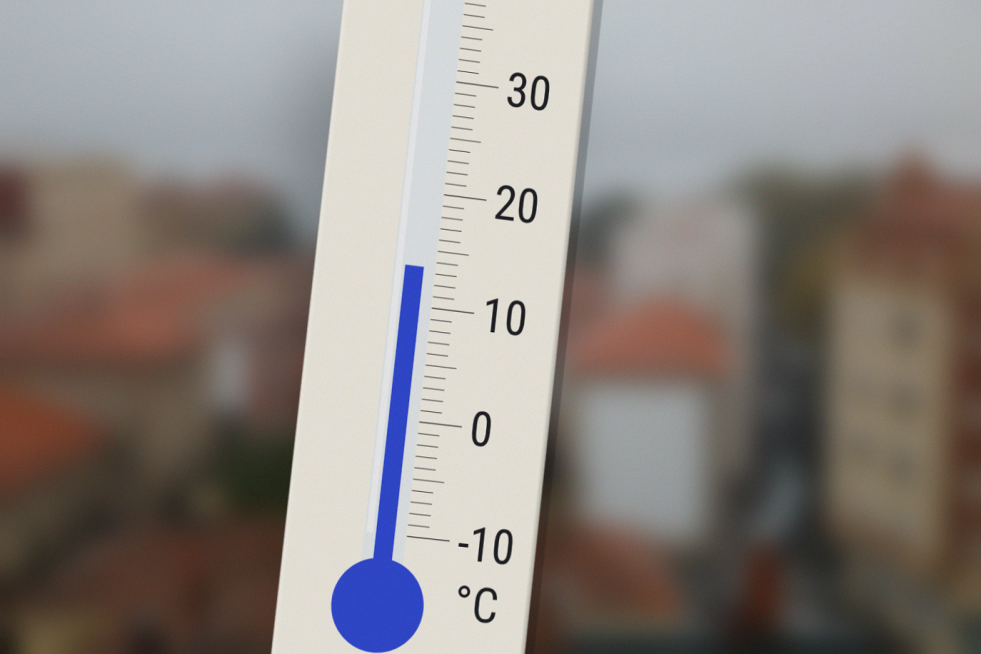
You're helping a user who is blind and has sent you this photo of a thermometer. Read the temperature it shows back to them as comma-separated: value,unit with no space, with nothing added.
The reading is 13.5,°C
